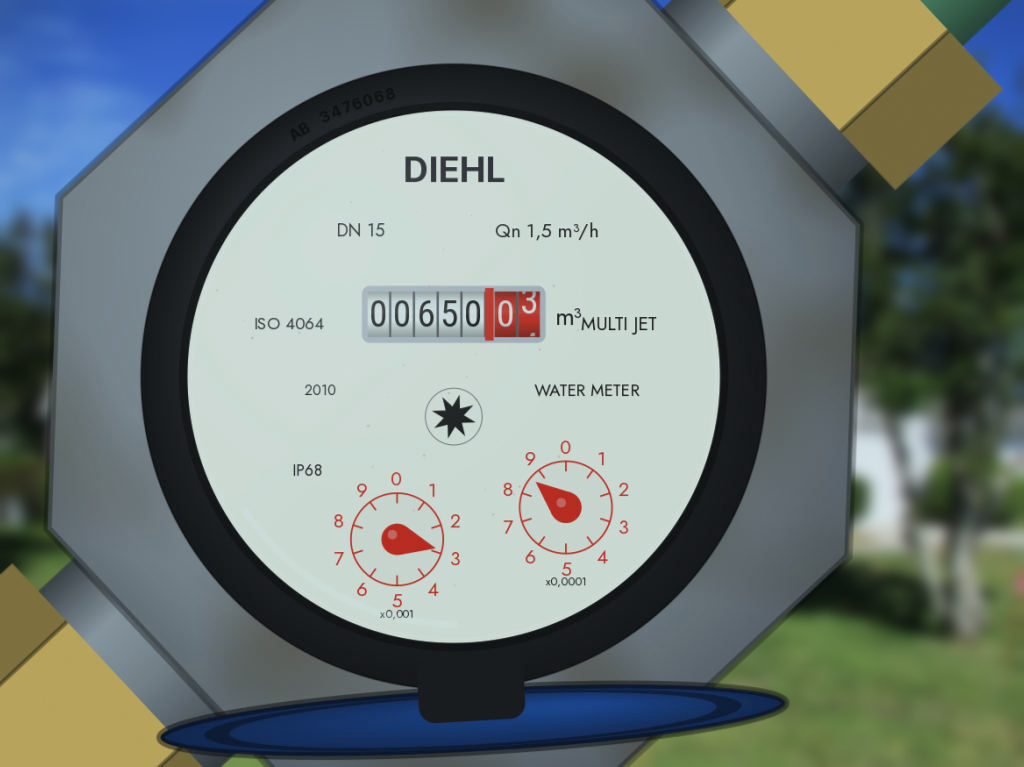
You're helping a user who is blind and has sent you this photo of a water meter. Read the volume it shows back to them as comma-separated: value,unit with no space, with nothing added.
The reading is 650.0328,m³
